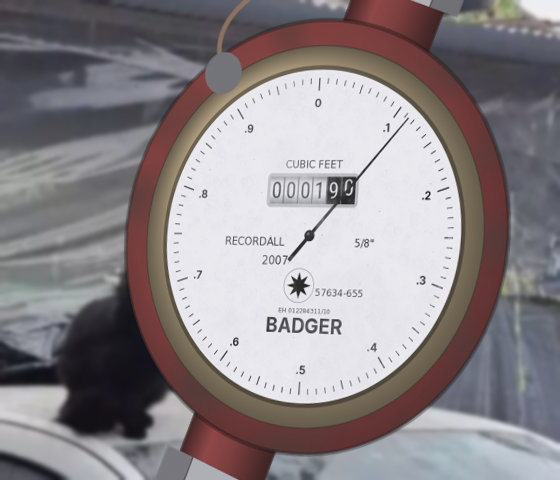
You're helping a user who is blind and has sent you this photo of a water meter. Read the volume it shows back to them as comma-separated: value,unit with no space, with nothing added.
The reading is 190.11,ft³
